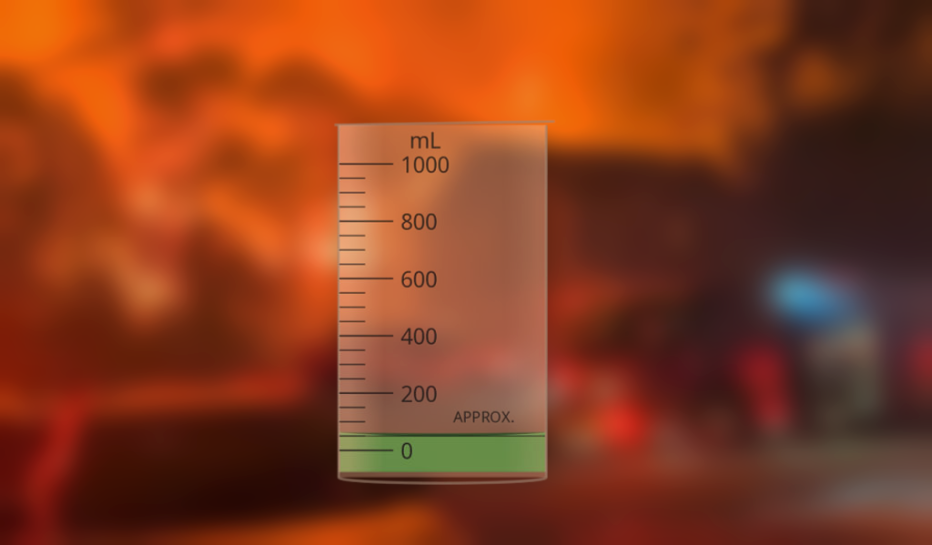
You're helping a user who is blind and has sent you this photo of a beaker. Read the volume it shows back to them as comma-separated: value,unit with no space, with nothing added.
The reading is 50,mL
